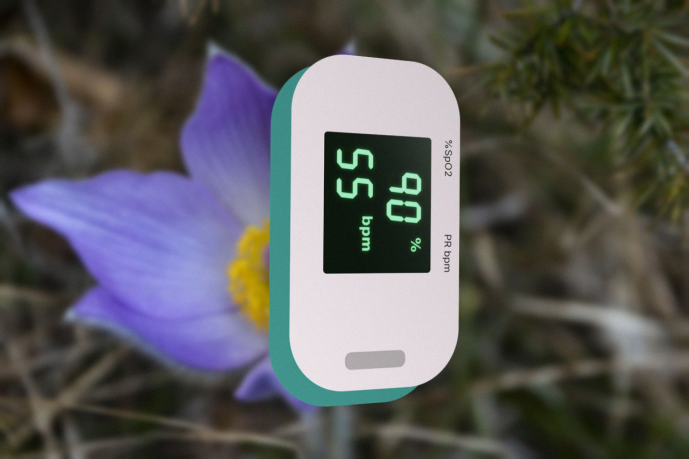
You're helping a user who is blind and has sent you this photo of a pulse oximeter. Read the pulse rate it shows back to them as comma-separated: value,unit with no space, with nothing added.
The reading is 55,bpm
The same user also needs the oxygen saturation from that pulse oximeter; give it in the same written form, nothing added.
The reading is 90,%
